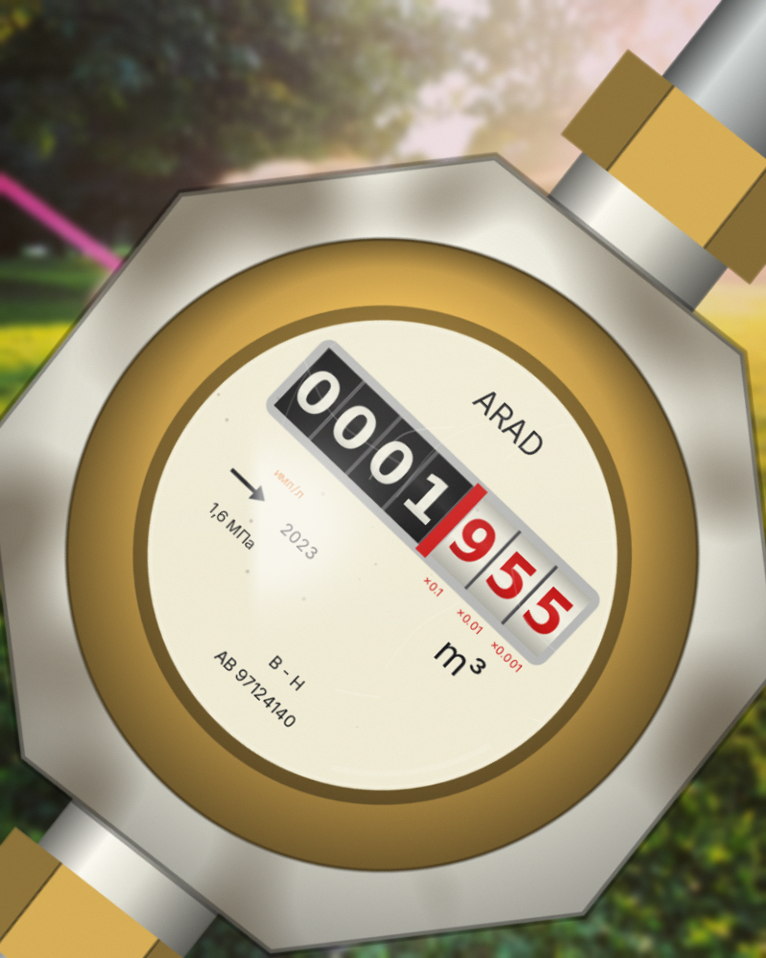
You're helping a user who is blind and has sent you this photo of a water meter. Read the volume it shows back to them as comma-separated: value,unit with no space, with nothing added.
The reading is 1.955,m³
